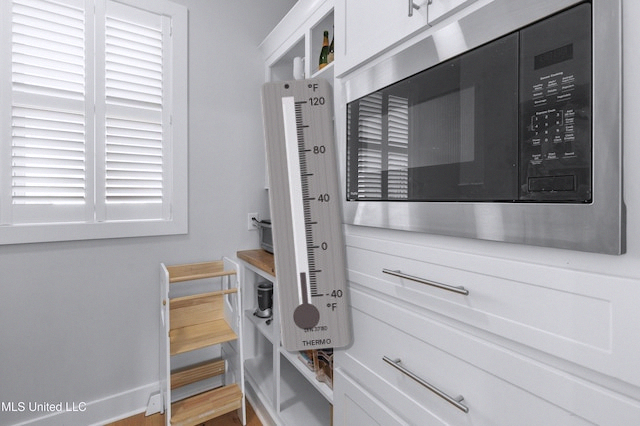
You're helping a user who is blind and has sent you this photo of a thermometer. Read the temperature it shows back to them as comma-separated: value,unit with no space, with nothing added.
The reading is -20,°F
